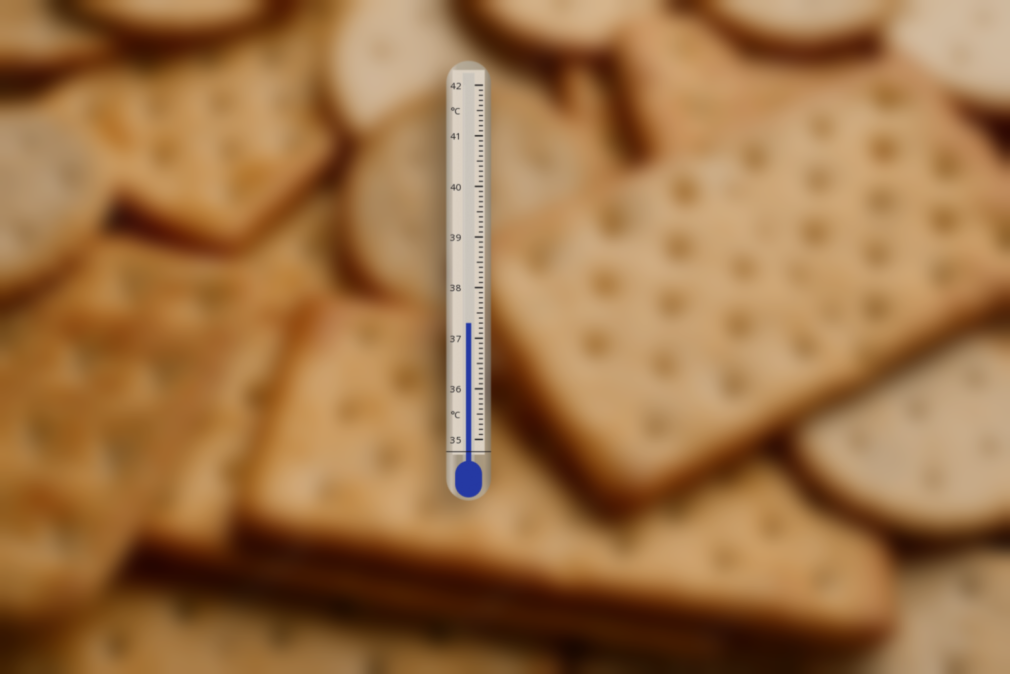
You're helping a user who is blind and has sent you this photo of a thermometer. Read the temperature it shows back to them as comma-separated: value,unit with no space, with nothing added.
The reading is 37.3,°C
